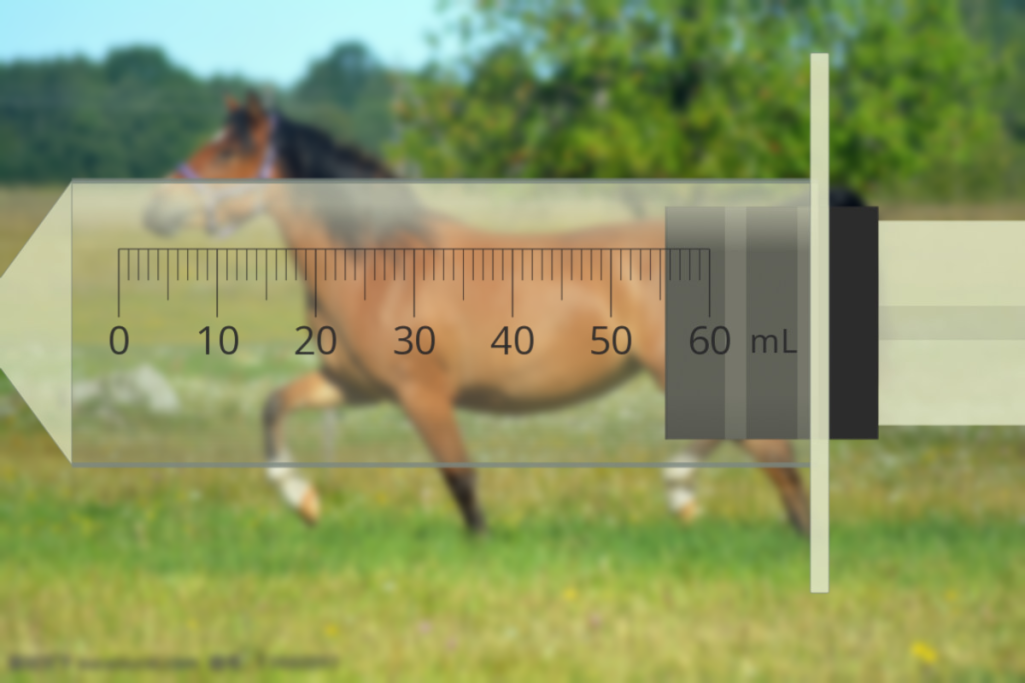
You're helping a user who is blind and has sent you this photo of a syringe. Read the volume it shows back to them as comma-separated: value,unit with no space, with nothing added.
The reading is 55.5,mL
